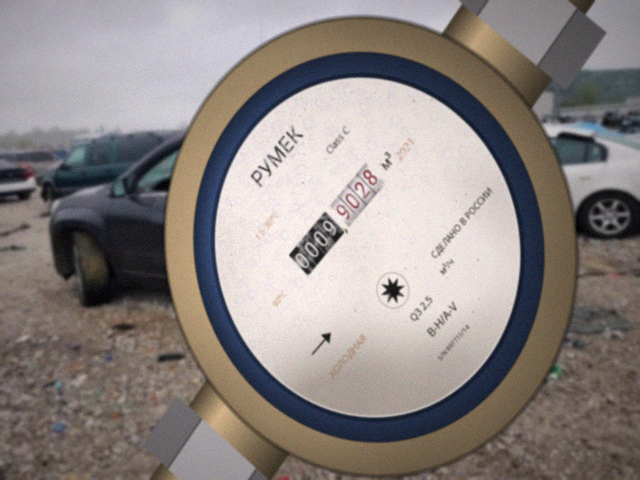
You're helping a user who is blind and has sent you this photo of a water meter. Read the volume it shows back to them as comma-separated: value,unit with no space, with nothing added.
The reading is 9.9028,m³
